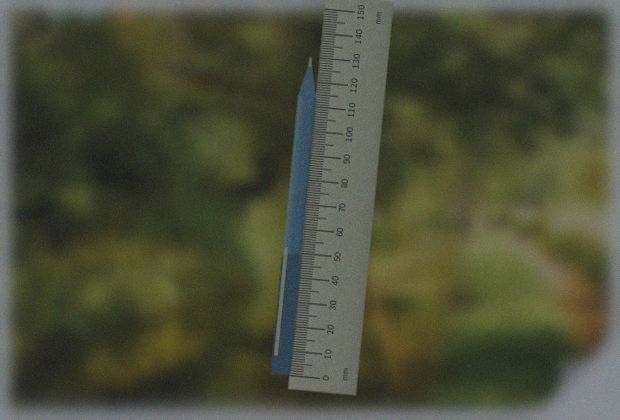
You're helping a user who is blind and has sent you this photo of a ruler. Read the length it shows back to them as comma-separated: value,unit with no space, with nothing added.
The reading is 130,mm
